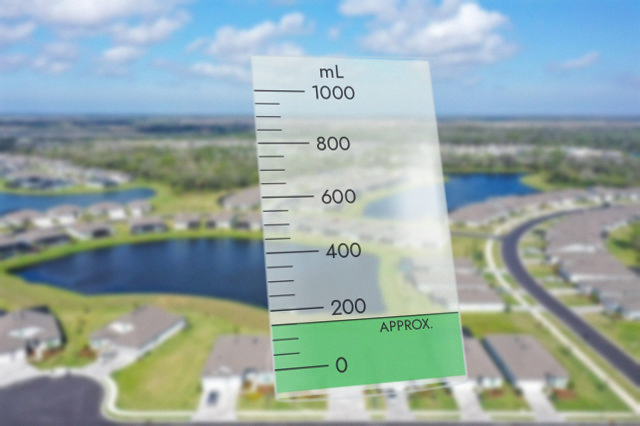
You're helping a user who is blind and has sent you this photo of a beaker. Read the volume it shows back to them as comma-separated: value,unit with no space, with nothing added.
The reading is 150,mL
